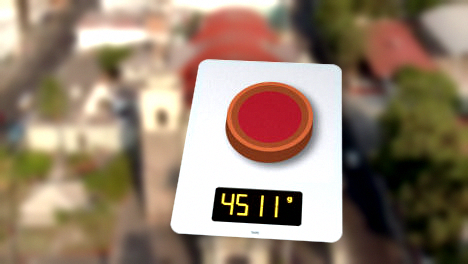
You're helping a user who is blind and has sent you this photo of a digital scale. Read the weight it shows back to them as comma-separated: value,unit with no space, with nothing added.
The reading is 4511,g
